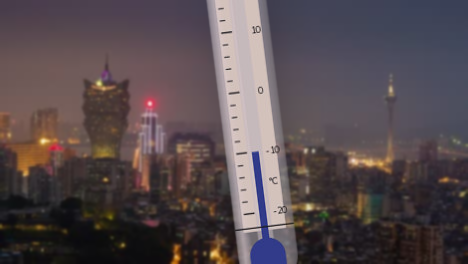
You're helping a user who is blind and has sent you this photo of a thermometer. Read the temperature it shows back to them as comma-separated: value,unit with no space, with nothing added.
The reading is -10,°C
